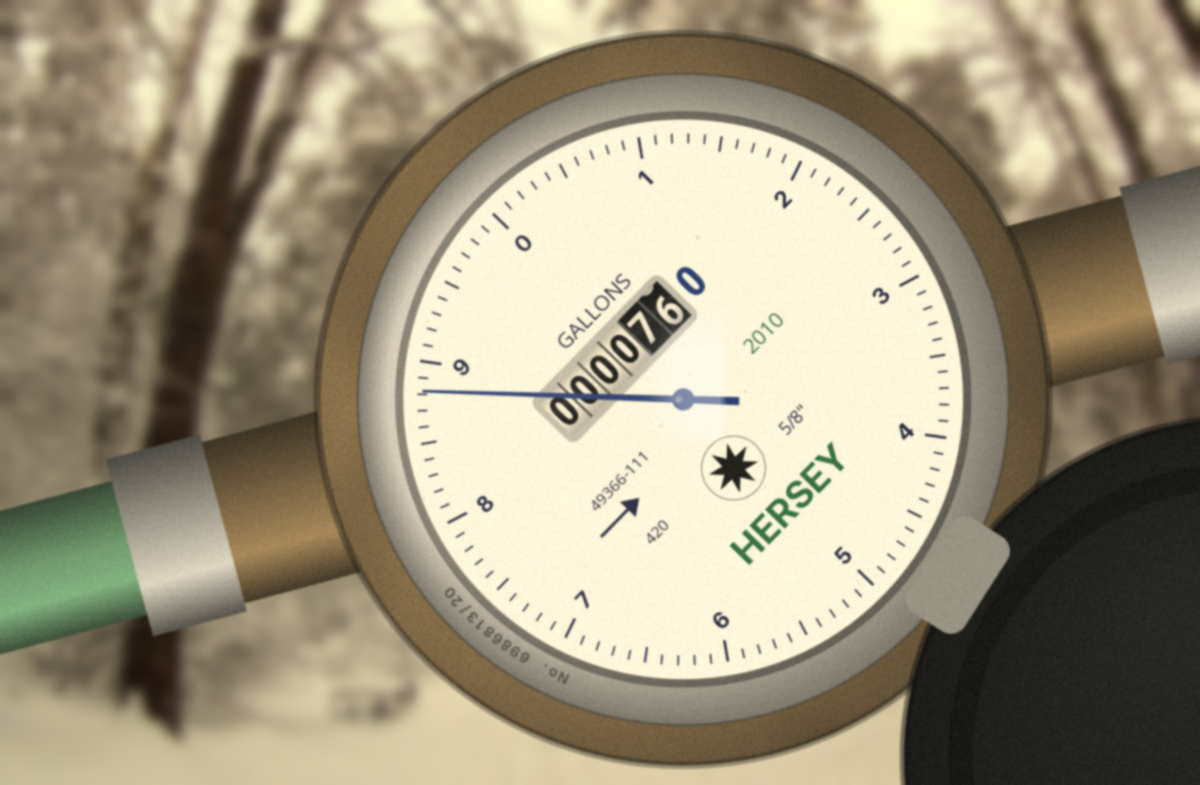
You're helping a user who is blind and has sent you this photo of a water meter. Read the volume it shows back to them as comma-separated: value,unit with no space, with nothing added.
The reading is 758.8,gal
